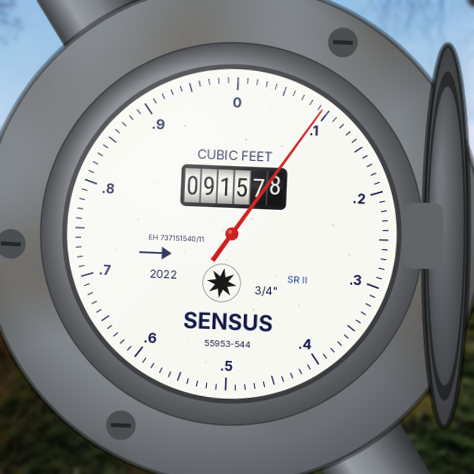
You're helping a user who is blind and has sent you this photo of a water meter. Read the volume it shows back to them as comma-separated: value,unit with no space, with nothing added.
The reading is 91578.09,ft³
